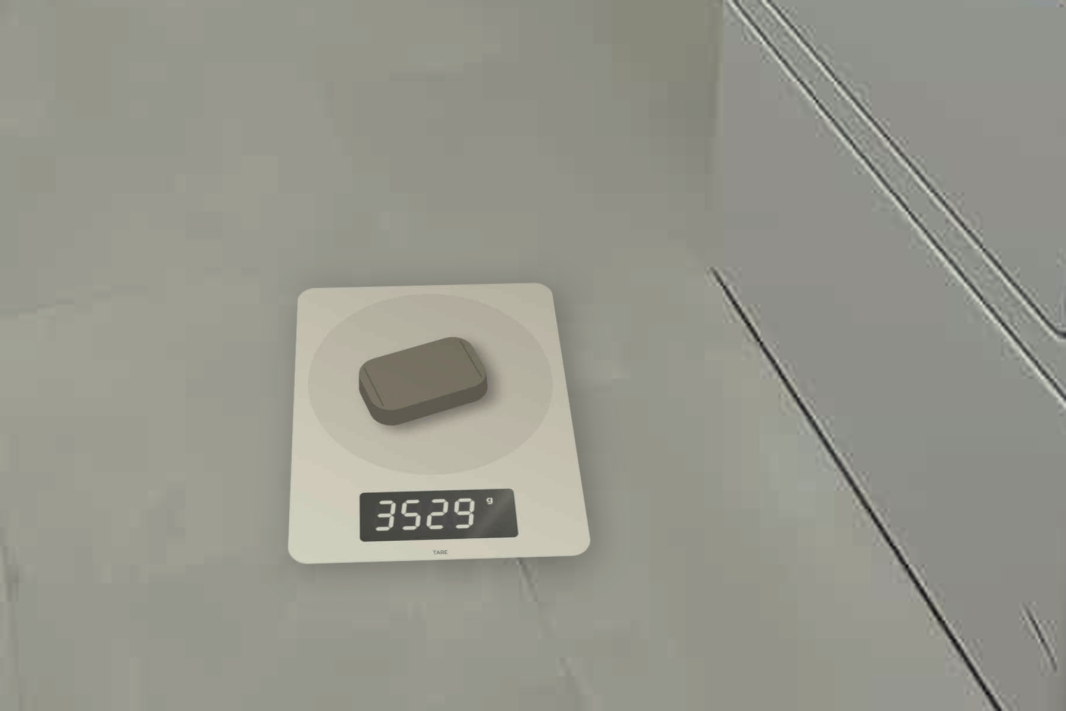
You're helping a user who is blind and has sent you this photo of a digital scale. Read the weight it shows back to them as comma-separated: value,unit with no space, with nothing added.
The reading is 3529,g
